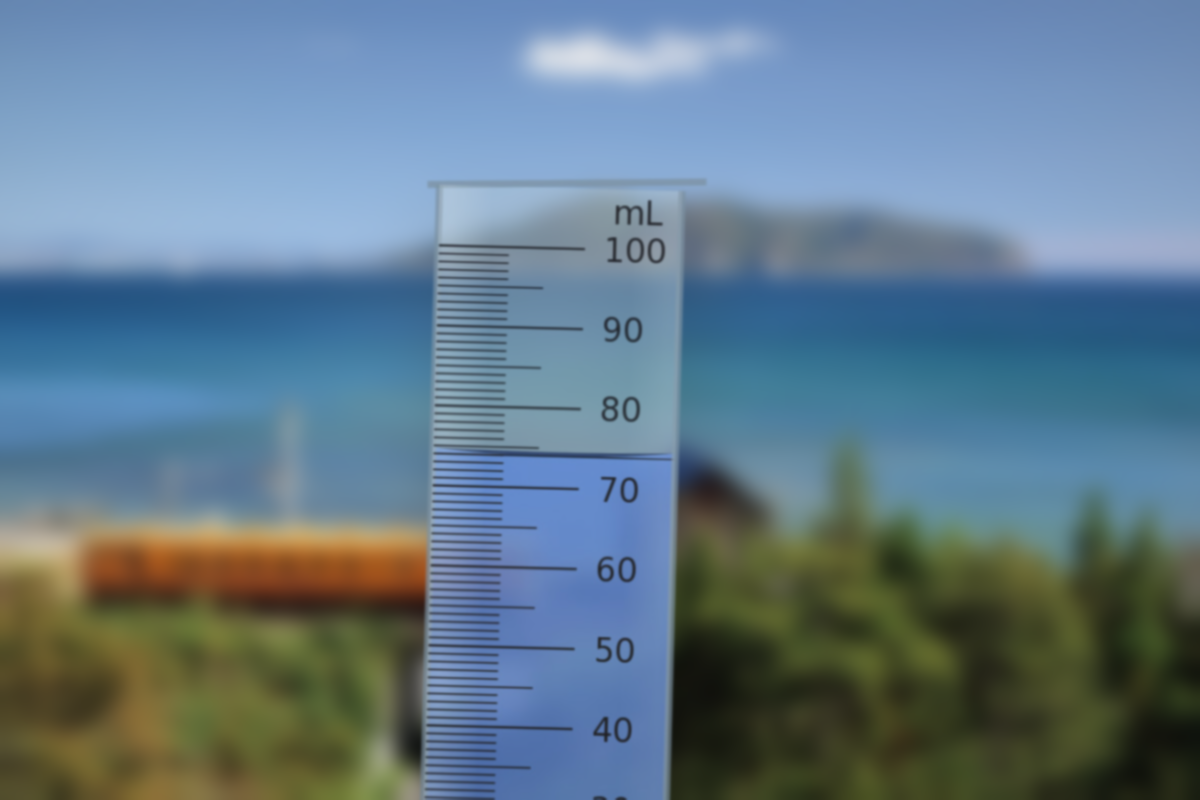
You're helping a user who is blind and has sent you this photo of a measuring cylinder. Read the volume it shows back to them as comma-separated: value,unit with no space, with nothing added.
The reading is 74,mL
